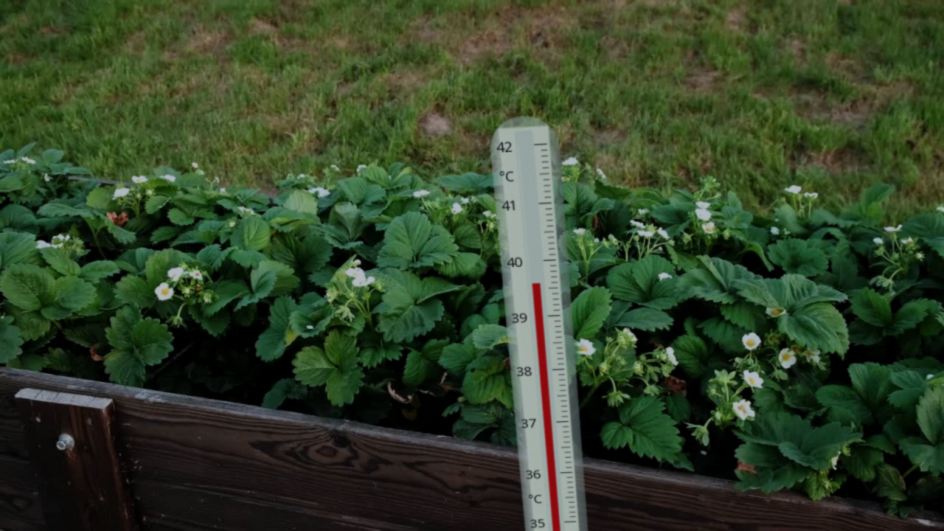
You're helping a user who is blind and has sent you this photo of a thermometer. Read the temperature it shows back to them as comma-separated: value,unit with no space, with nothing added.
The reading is 39.6,°C
